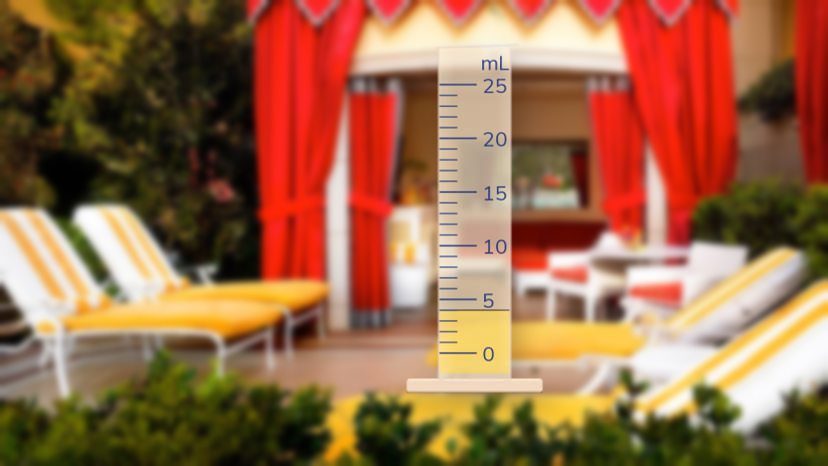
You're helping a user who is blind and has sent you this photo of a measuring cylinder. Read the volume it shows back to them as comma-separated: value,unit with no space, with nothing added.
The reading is 4,mL
